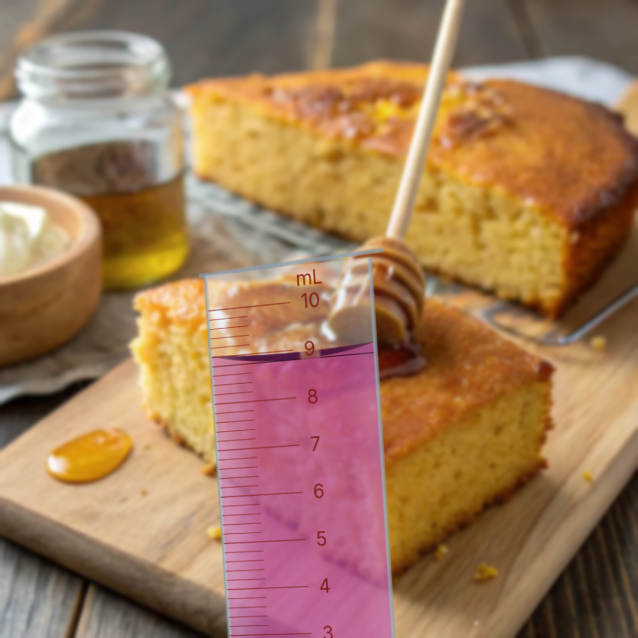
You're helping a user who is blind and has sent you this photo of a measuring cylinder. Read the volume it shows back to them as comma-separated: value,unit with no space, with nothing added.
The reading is 8.8,mL
